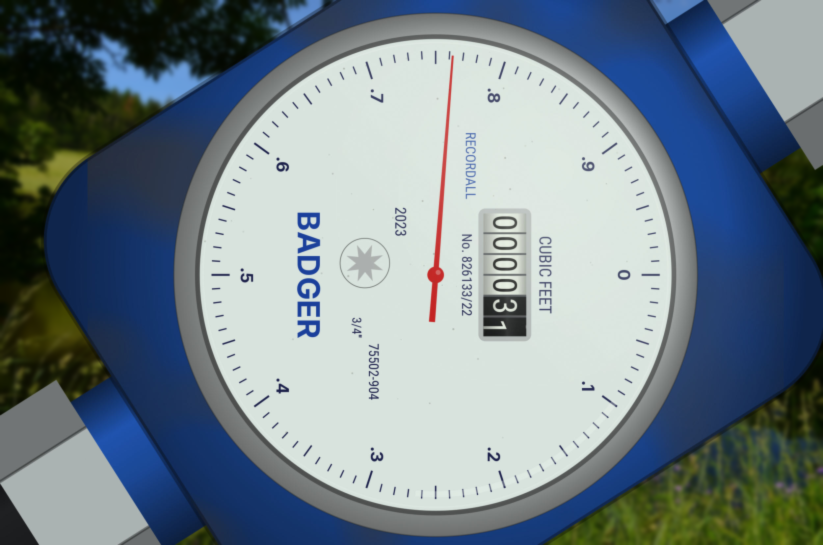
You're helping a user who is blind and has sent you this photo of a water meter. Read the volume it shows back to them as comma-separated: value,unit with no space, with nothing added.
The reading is 30.76,ft³
